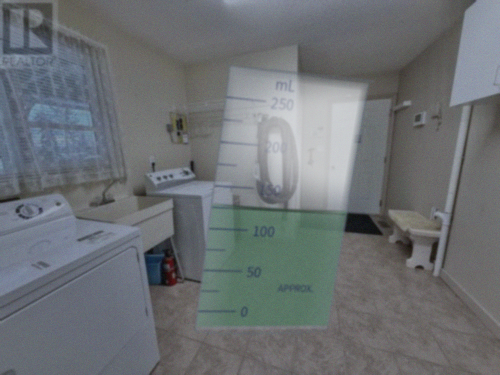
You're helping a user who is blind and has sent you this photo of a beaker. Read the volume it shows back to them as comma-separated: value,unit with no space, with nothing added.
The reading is 125,mL
